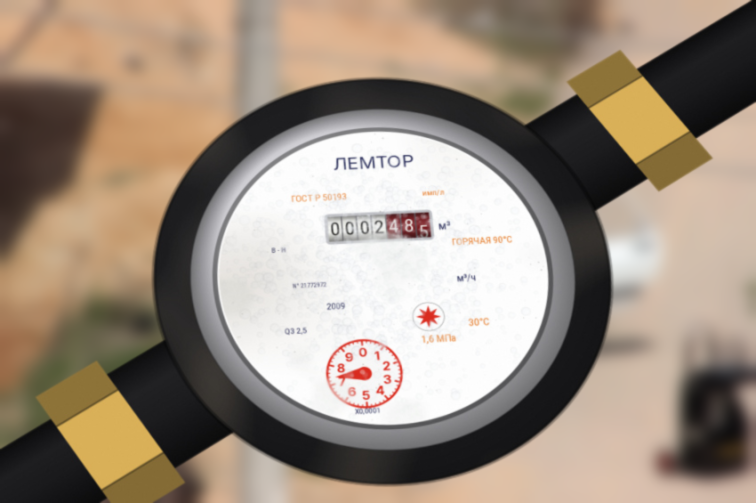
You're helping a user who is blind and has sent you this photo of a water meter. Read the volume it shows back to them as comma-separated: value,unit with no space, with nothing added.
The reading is 2.4847,m³
